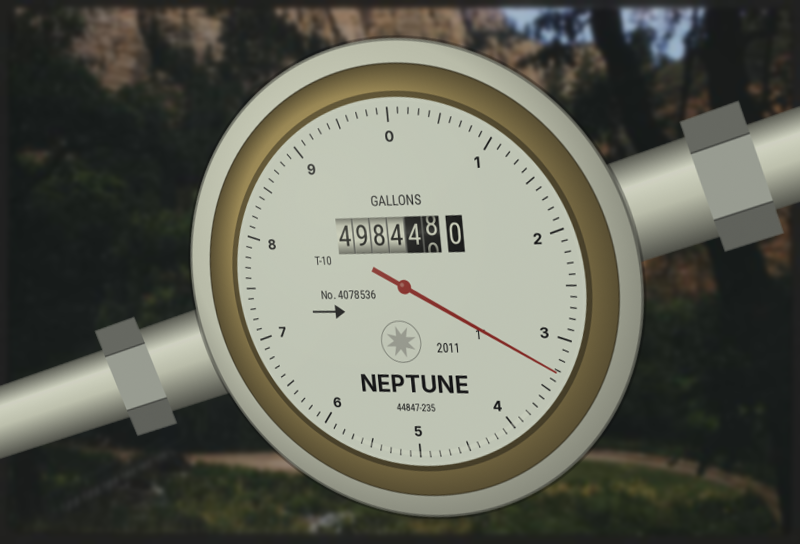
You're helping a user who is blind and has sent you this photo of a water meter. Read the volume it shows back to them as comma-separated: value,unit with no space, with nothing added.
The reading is 4984483.3,gal
